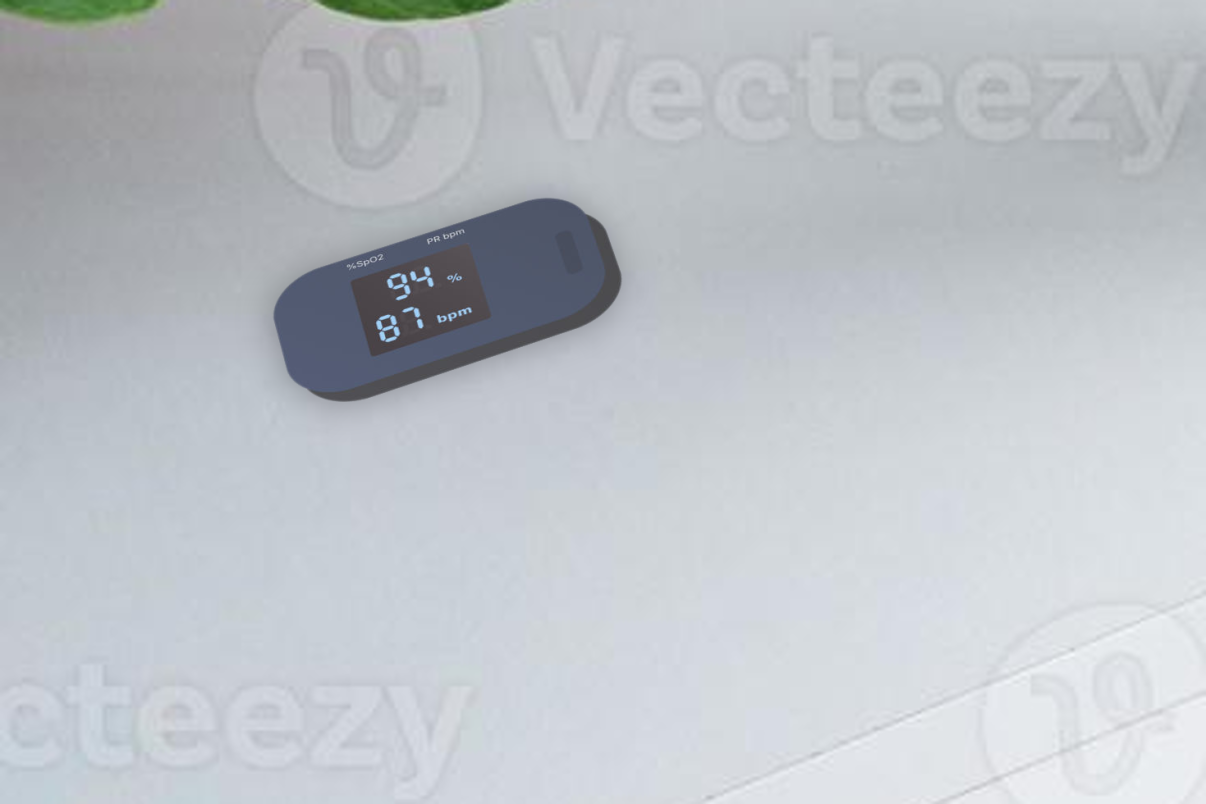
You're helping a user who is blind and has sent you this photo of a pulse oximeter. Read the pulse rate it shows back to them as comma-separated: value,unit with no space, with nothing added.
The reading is 87,bpm
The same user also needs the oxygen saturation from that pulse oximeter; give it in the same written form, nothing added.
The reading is 94,%
